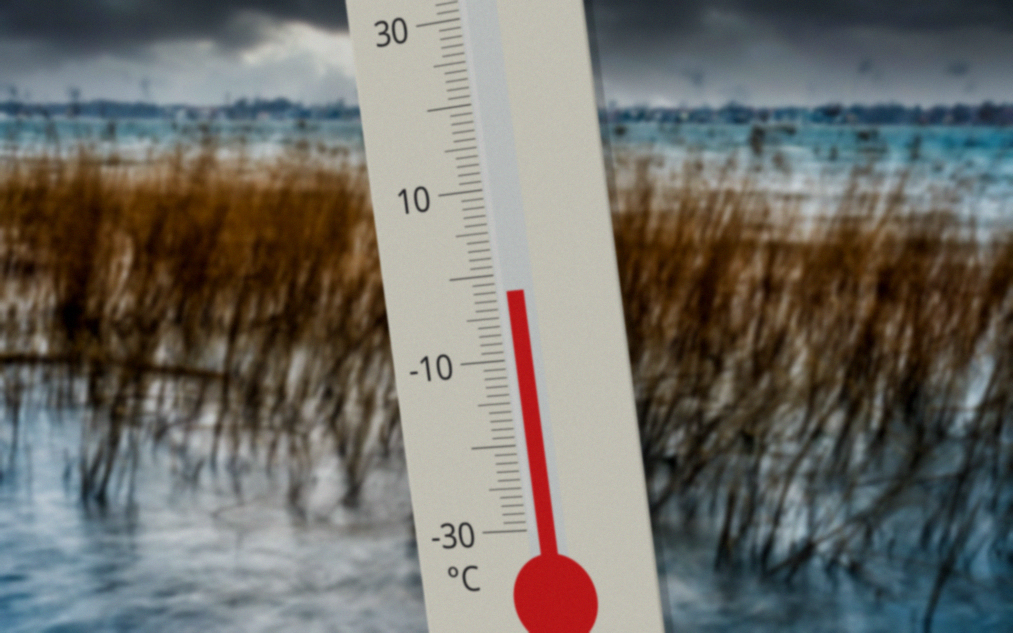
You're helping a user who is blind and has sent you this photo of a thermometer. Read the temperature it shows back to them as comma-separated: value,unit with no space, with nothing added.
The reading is -2,°C
